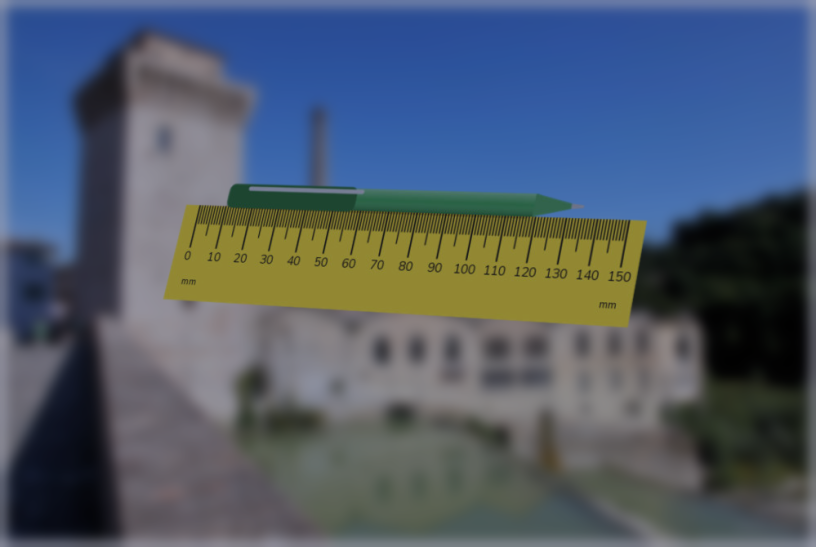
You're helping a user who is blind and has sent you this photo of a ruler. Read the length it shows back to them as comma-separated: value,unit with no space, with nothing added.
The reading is 125,mm
